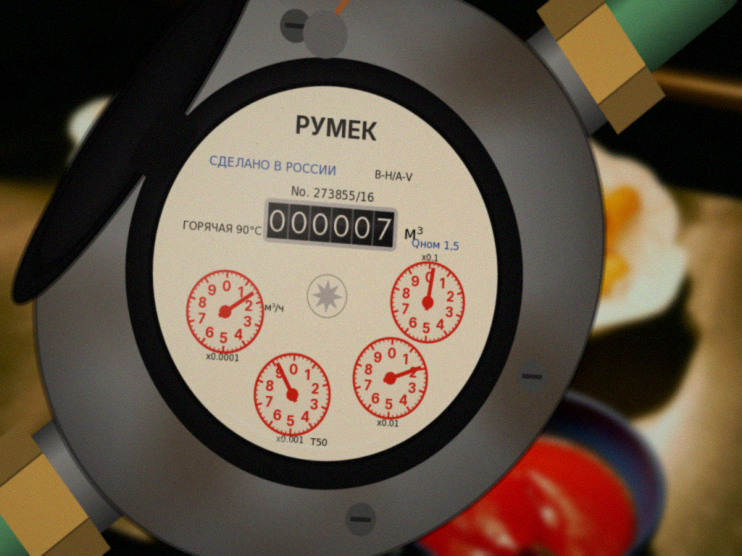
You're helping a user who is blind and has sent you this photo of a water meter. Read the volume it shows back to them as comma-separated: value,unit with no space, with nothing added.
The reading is 7.0191,m³
